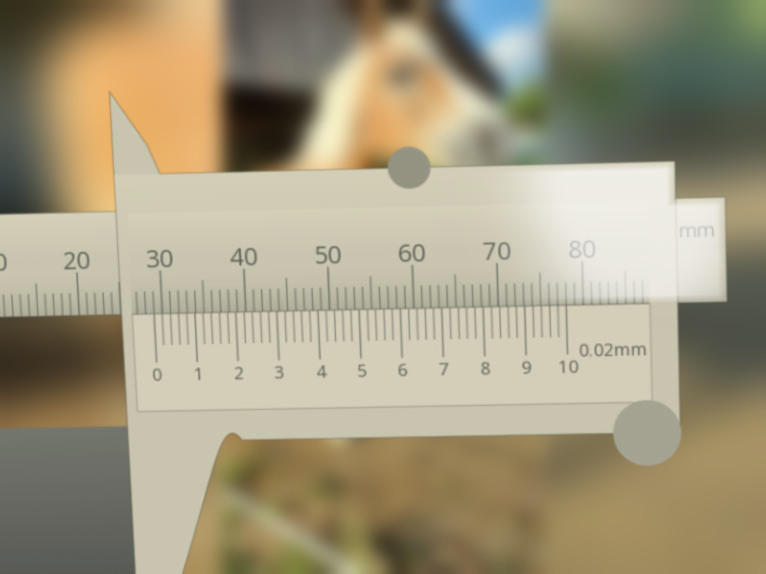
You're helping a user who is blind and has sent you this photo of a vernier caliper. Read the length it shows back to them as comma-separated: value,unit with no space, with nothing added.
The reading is 29.0,mm
